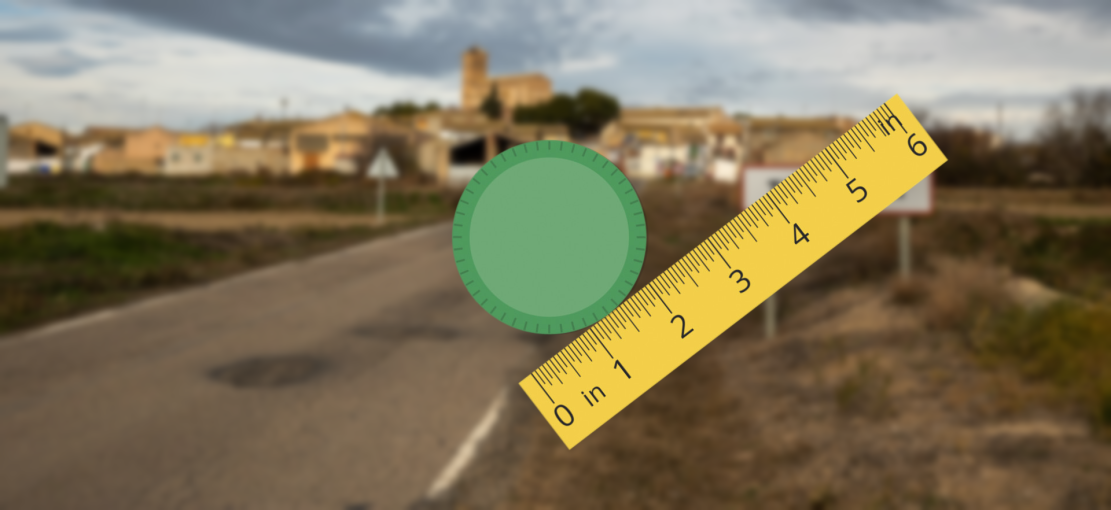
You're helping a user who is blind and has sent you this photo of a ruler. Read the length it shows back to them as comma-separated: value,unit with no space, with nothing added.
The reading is 2.625,in
